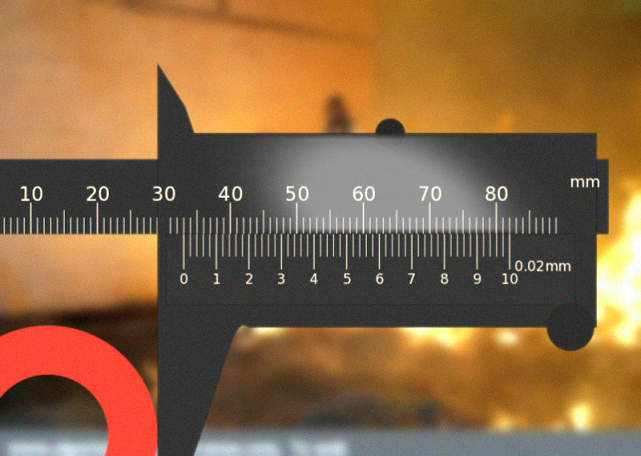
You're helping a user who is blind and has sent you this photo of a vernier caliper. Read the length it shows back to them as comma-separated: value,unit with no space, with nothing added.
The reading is 33.0,mm
